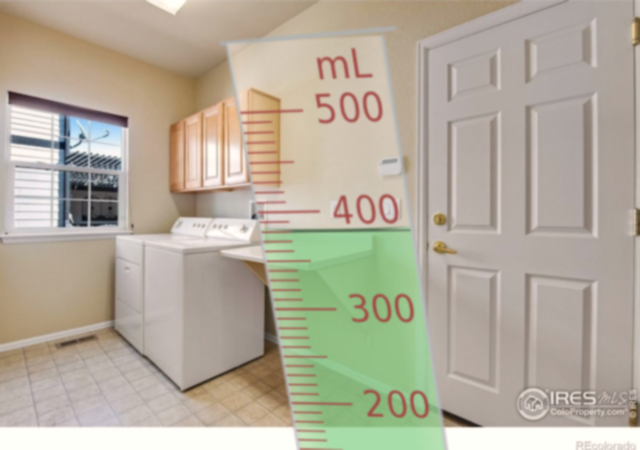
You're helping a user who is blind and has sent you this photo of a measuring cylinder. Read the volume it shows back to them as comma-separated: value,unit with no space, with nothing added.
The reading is 380,mL
